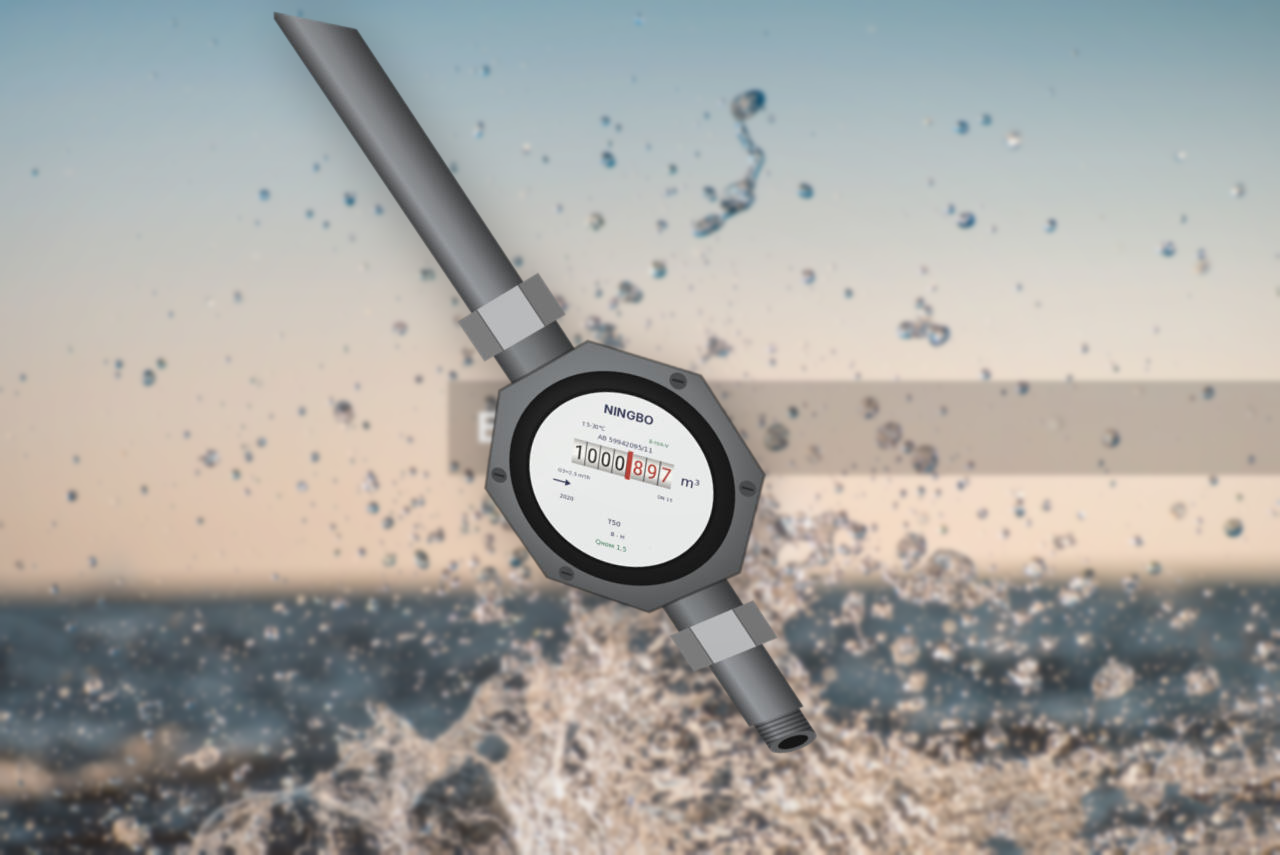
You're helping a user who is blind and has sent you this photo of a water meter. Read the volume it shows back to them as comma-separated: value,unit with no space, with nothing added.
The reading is 1000.897,m³
